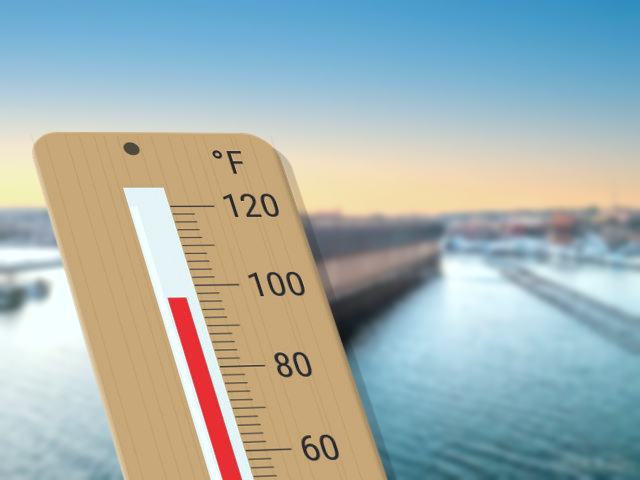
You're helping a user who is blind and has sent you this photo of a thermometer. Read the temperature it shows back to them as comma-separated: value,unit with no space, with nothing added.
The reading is 97,°F
